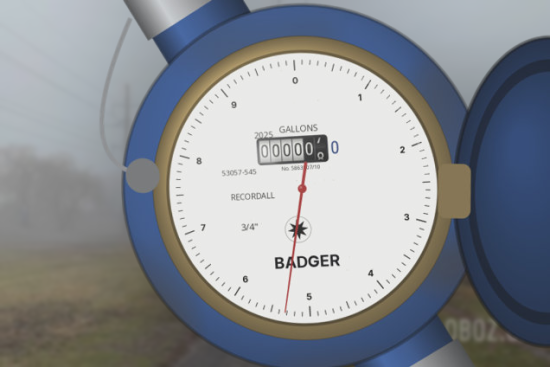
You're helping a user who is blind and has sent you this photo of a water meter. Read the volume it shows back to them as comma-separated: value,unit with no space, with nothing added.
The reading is 75.3,gal
